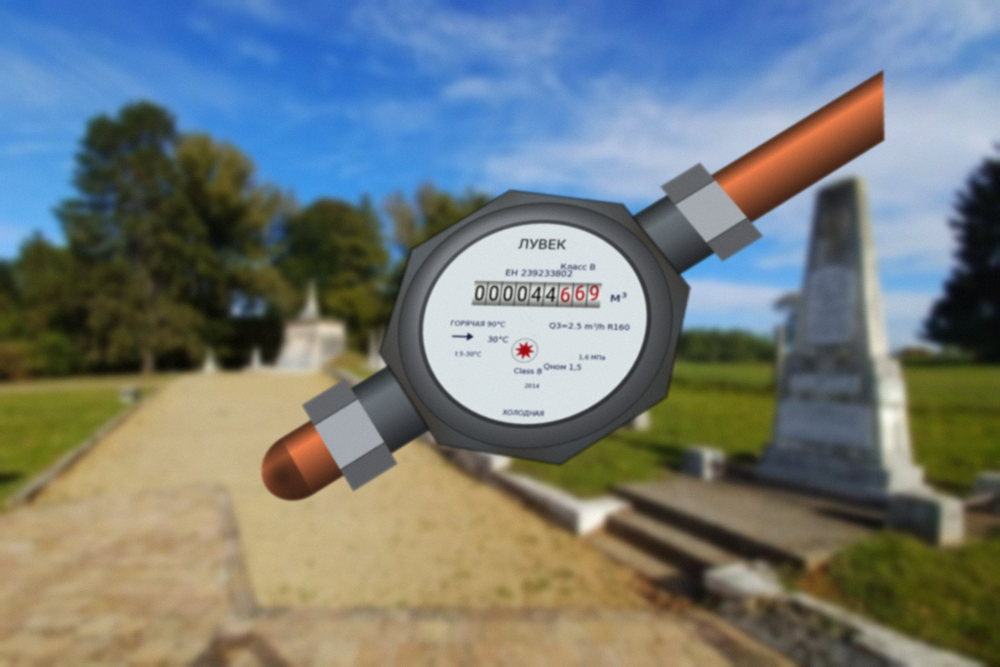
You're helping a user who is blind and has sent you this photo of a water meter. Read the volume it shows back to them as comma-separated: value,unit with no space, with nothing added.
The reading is 44.669,m³
